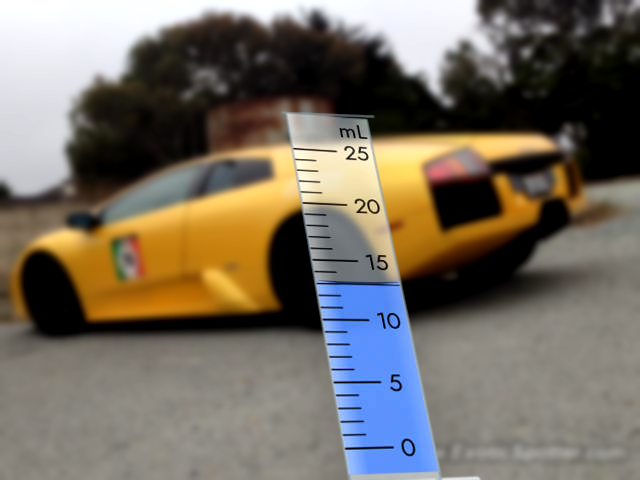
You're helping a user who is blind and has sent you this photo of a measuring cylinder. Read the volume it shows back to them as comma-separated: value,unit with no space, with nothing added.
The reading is 13,mL
